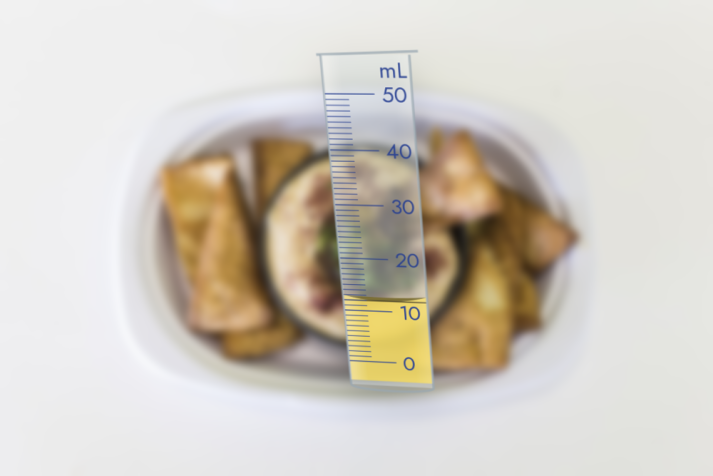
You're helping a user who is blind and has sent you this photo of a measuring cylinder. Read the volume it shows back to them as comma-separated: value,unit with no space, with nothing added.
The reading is 12,mL
